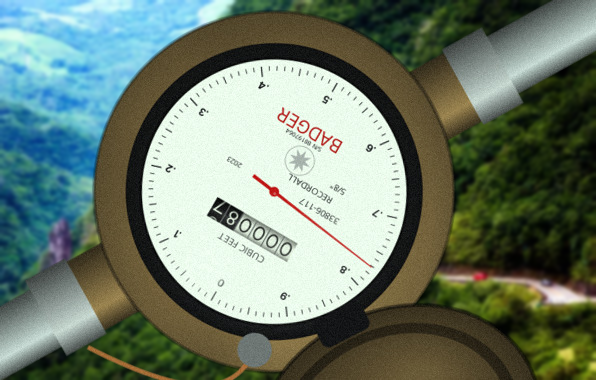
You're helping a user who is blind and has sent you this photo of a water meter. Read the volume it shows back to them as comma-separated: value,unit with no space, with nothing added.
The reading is 86.77,ft³
